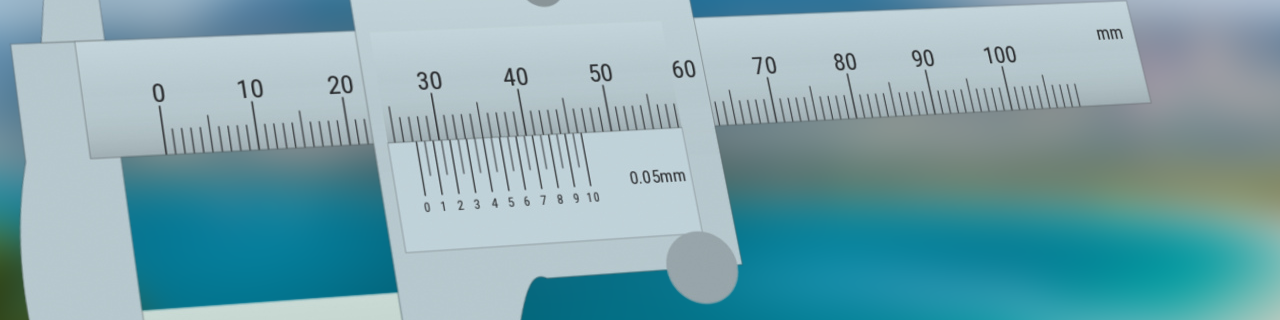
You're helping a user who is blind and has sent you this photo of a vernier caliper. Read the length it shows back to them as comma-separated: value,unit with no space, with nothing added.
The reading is 27.4,mm
